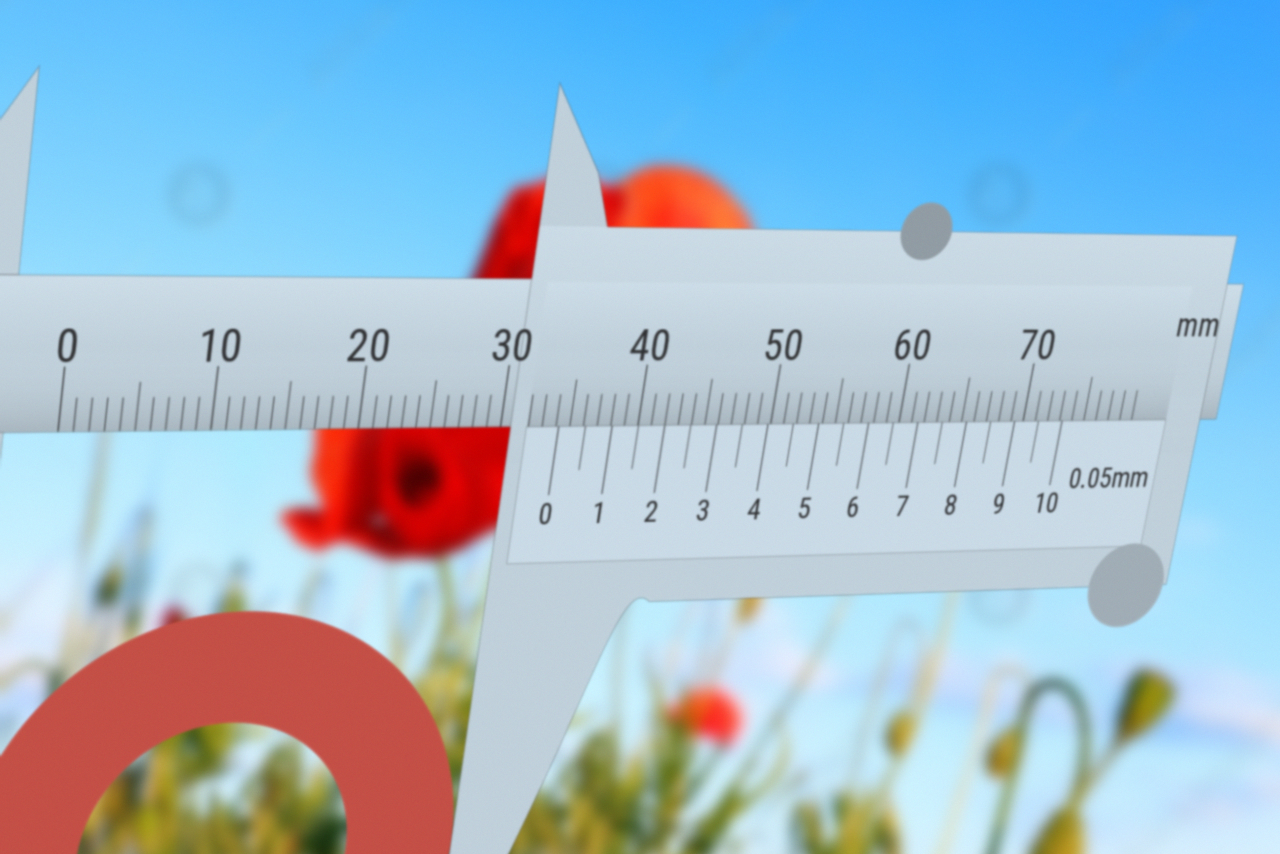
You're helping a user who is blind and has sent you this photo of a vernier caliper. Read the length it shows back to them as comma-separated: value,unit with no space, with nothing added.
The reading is 34.2,mm
